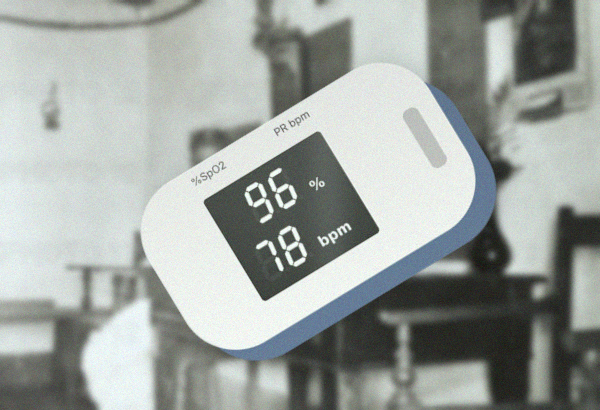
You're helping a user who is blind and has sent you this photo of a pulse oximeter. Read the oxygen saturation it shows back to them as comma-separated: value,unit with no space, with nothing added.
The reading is 96,%
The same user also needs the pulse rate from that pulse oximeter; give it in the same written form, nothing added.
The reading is 78,bpm
